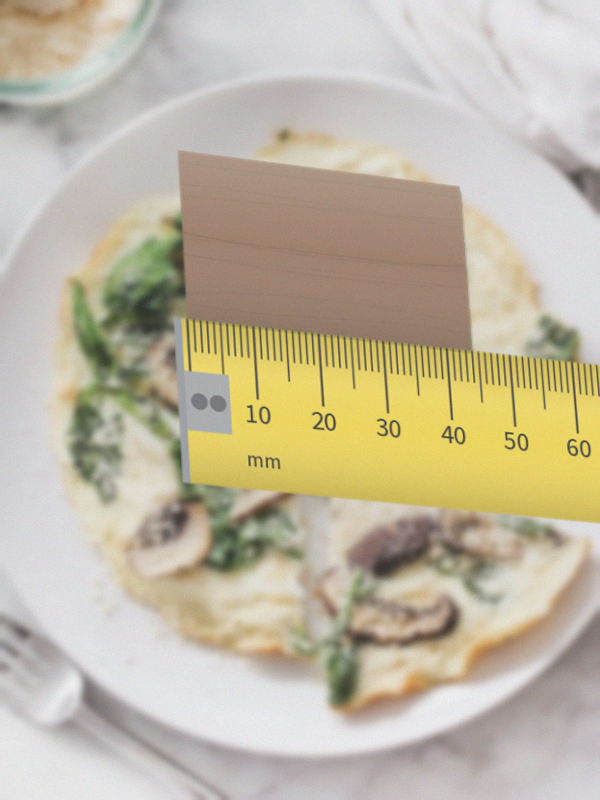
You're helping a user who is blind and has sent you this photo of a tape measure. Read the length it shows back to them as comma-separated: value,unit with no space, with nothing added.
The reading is 44,mm
